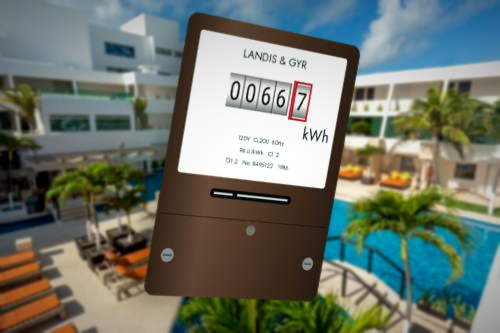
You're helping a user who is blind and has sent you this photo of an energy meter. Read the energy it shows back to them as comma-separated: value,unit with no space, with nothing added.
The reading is 66.7,kWh
